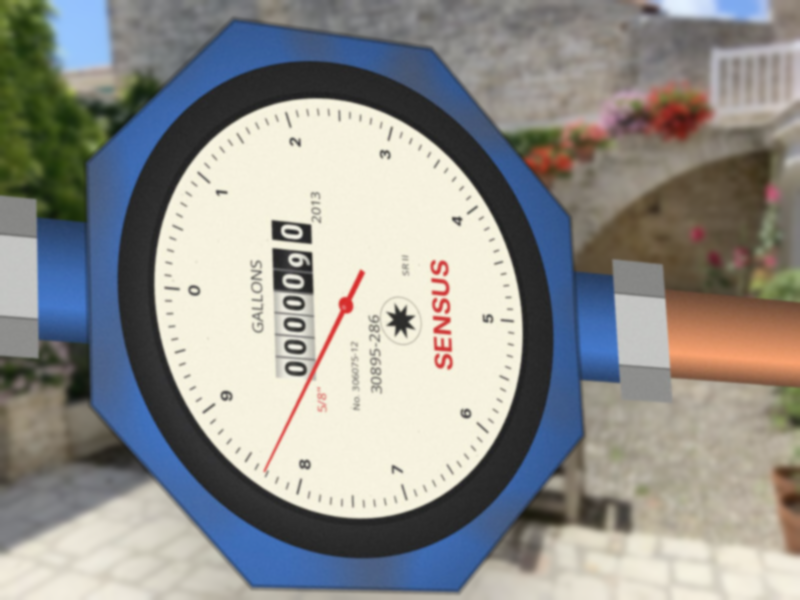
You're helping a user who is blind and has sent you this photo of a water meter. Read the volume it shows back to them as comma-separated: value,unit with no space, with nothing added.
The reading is 88.3,gal
